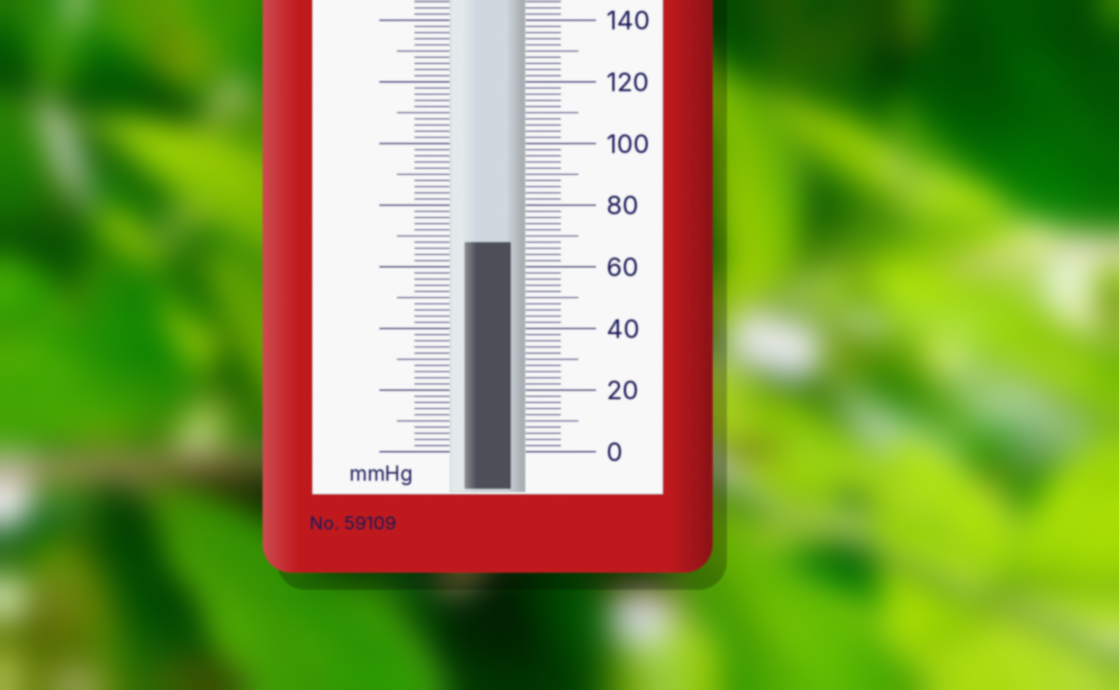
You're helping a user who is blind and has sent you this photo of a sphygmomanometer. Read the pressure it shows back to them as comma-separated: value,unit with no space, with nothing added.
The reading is 68,mmHg
